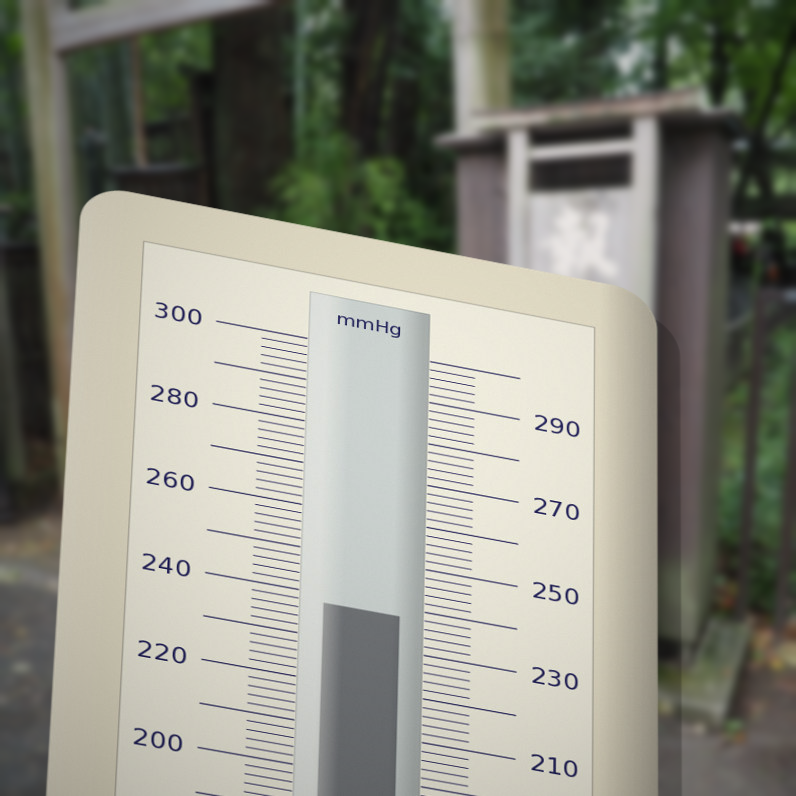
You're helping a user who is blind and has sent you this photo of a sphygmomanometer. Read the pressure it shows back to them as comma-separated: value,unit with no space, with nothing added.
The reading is 238,mmHg
